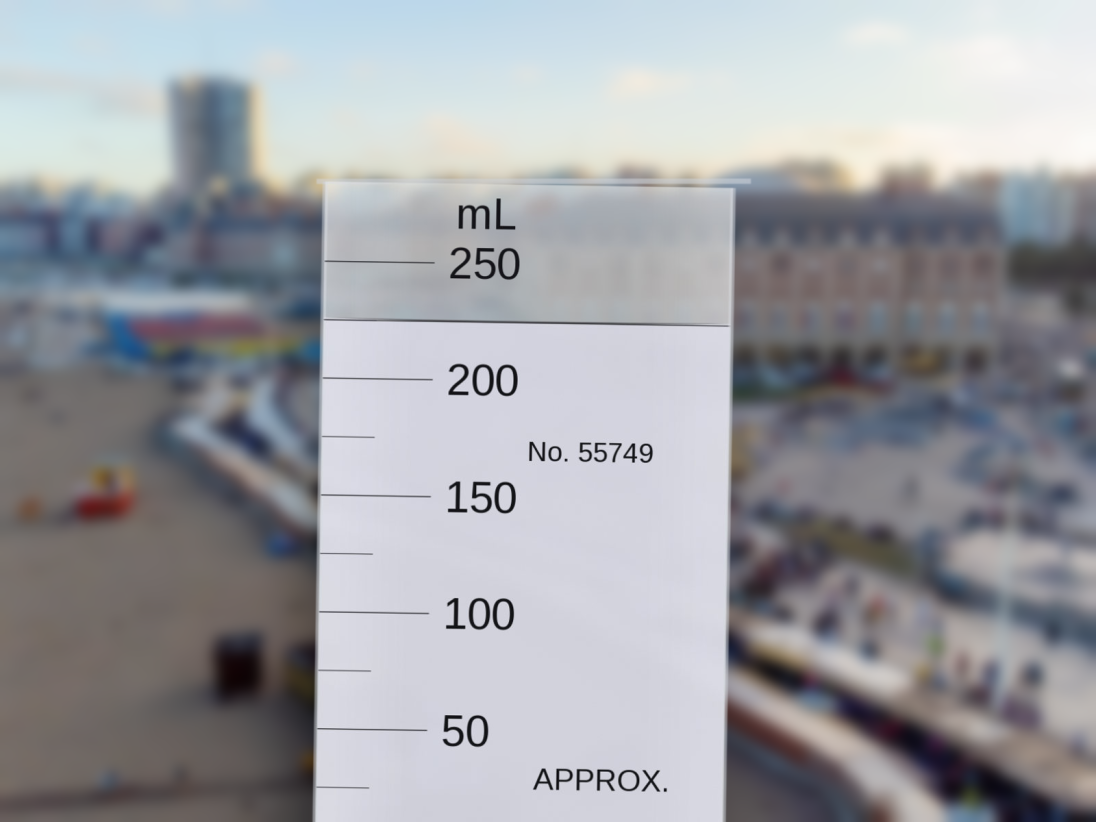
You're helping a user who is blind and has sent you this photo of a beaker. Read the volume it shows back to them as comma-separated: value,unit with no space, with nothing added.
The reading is 225,mL
